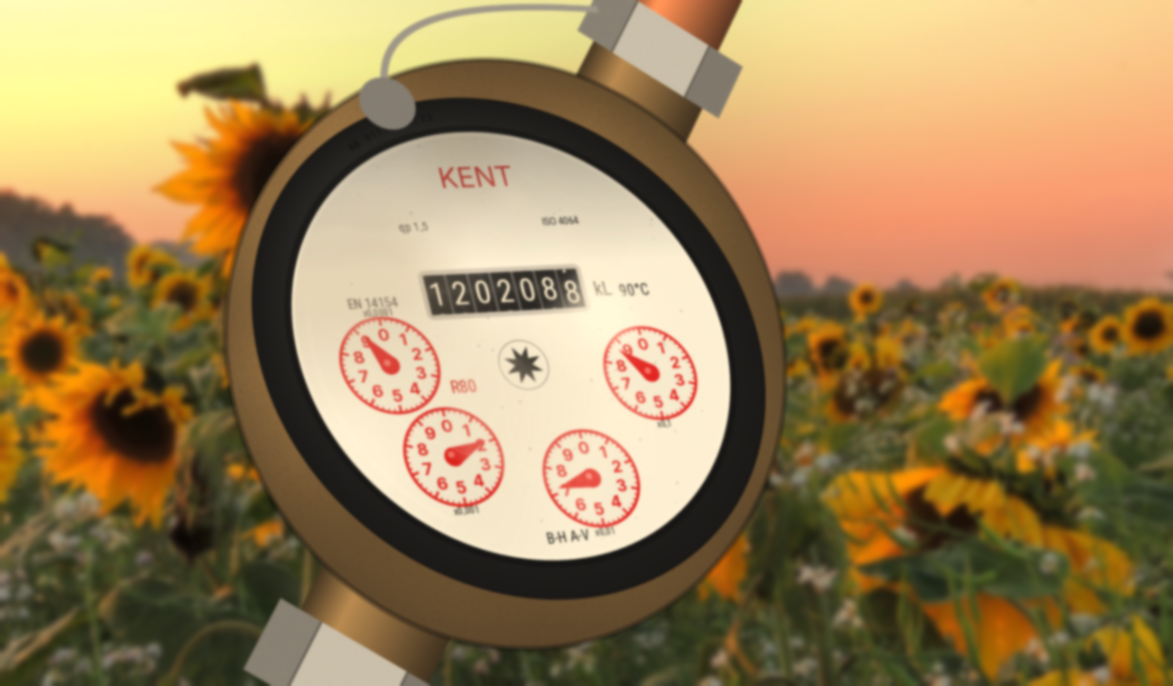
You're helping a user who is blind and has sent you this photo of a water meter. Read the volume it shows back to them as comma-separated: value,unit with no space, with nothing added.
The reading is 1202087.8719,kL
